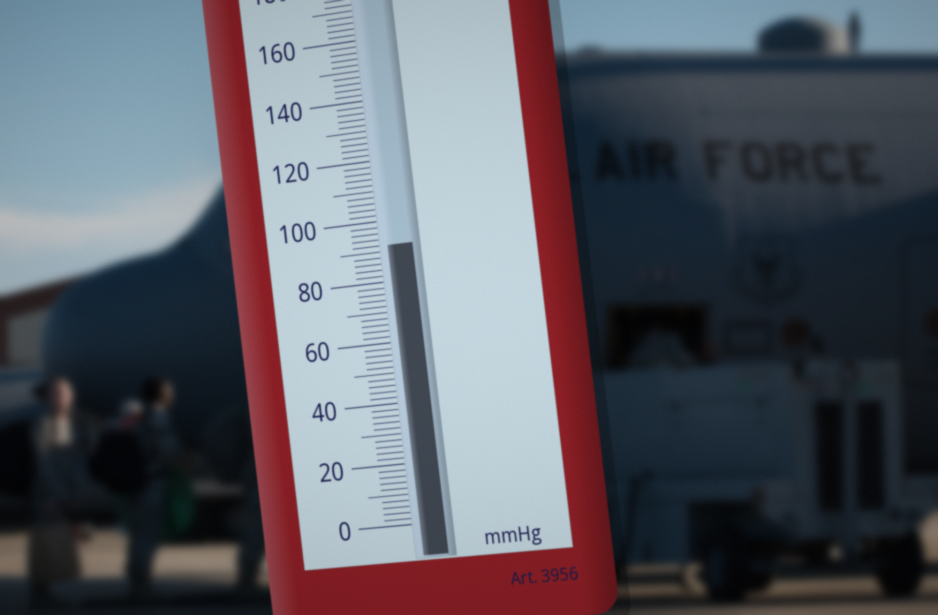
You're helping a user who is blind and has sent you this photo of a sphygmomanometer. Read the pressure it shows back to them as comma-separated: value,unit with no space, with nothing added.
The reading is 92,mmHg
